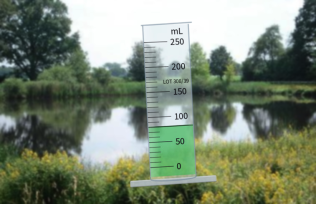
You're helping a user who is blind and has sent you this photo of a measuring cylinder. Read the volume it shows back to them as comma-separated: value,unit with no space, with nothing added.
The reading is 80,mL
